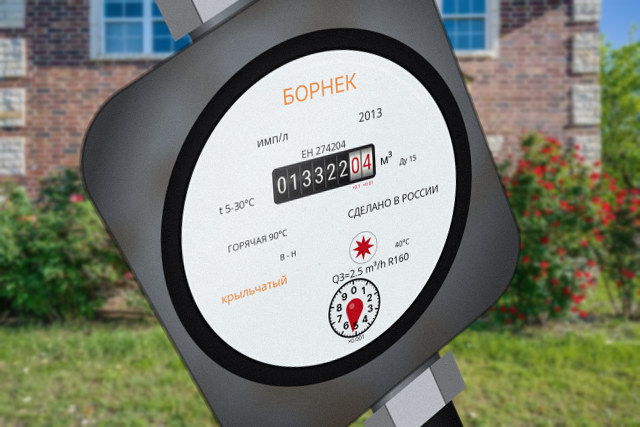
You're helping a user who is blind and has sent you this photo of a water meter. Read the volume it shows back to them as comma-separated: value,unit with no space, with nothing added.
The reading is 13322.045,m³
